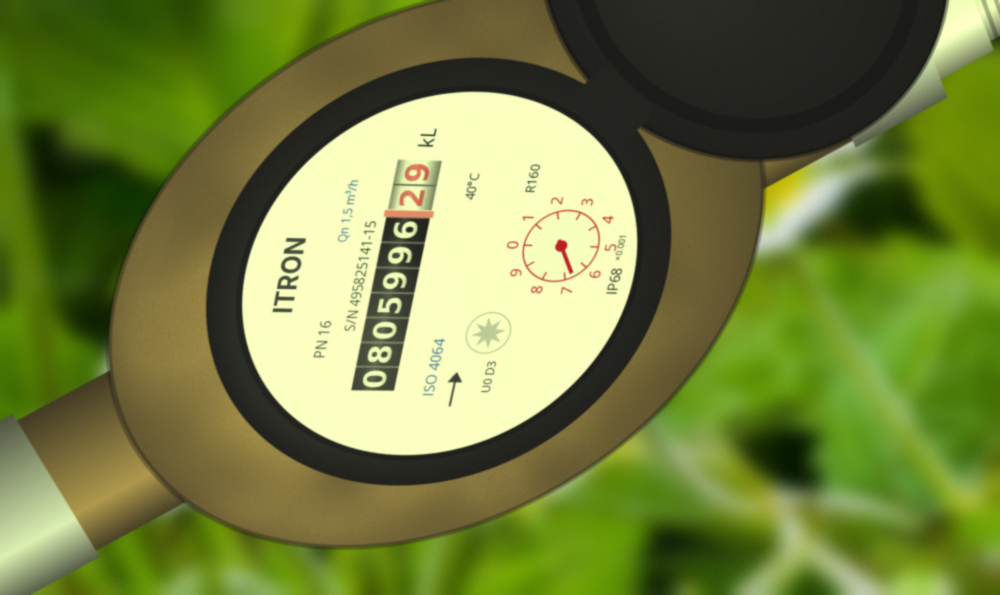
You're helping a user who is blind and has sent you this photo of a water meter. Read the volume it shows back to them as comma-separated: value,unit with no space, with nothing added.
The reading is 805996.296,kL
